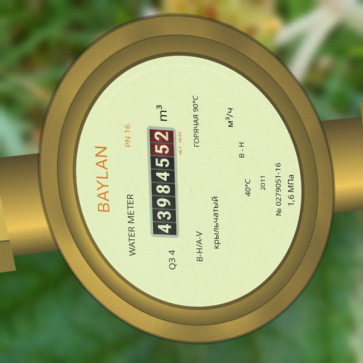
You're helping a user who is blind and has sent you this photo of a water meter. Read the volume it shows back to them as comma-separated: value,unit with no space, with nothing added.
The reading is 439845.52,m³
